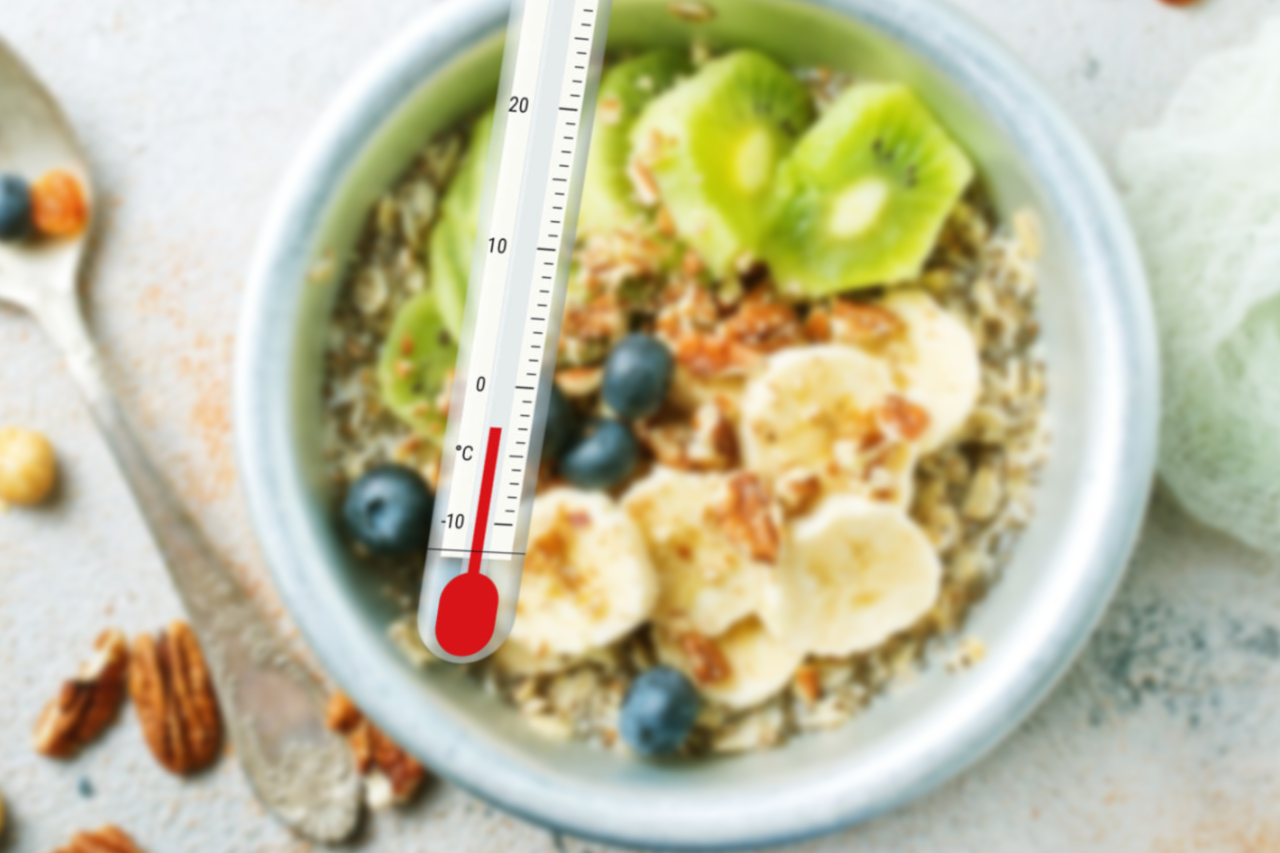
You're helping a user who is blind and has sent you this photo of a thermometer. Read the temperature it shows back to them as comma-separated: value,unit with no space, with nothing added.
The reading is -3,°C
